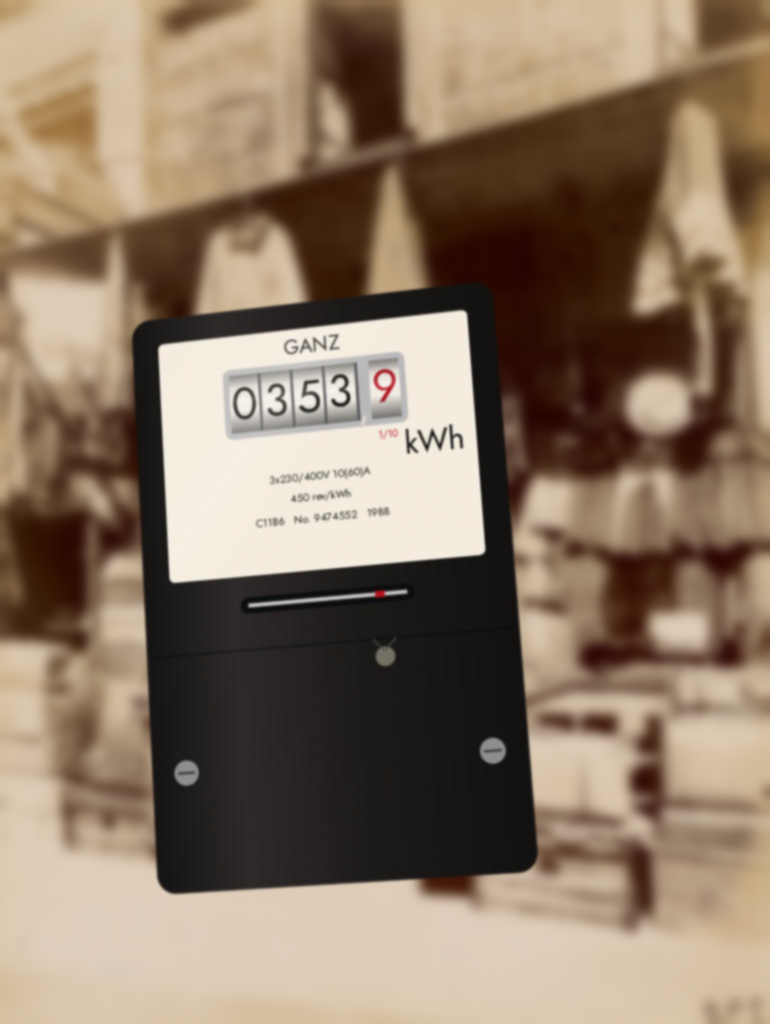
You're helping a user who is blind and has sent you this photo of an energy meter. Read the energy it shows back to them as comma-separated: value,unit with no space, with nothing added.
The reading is 353.9,kWh
